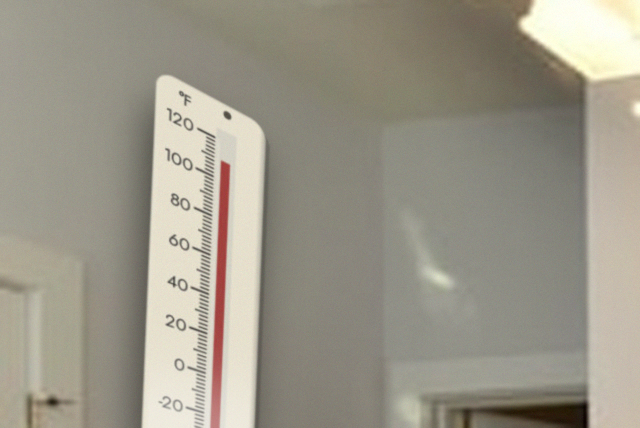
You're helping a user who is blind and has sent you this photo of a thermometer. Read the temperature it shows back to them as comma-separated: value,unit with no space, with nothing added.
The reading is 110,°F
